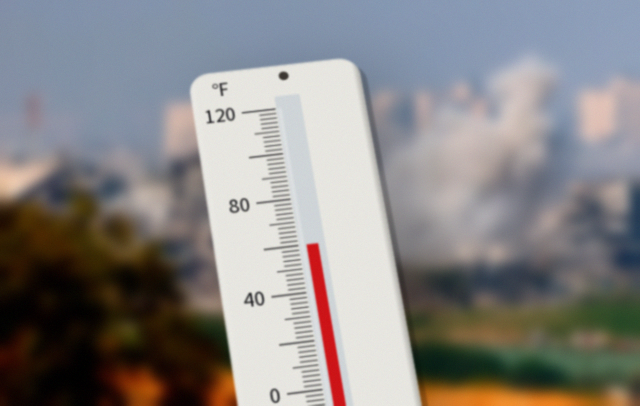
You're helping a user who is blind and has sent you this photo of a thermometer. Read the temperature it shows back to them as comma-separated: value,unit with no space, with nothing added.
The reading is 60,°F
